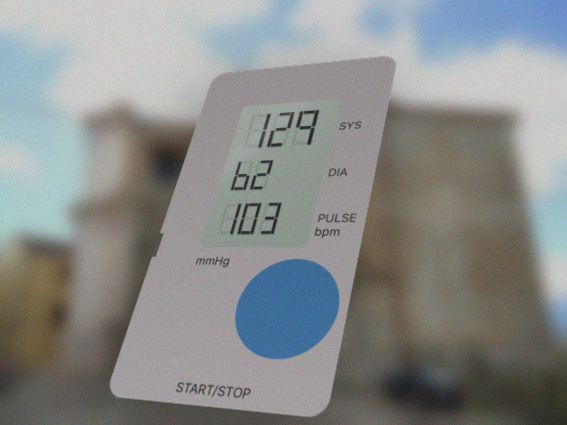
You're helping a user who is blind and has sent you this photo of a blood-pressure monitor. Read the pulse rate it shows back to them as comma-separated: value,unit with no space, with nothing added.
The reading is 103,bpm
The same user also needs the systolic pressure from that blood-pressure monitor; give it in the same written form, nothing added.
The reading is 129,mmHg
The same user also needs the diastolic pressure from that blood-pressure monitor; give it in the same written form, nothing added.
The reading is 62,mmHg
